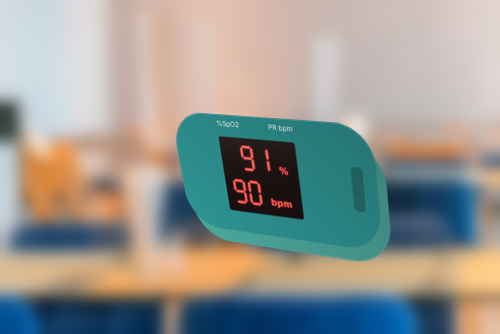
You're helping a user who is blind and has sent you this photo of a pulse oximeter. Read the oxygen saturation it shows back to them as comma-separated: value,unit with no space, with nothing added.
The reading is 91,%
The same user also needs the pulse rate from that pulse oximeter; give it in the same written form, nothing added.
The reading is 90,bpm
